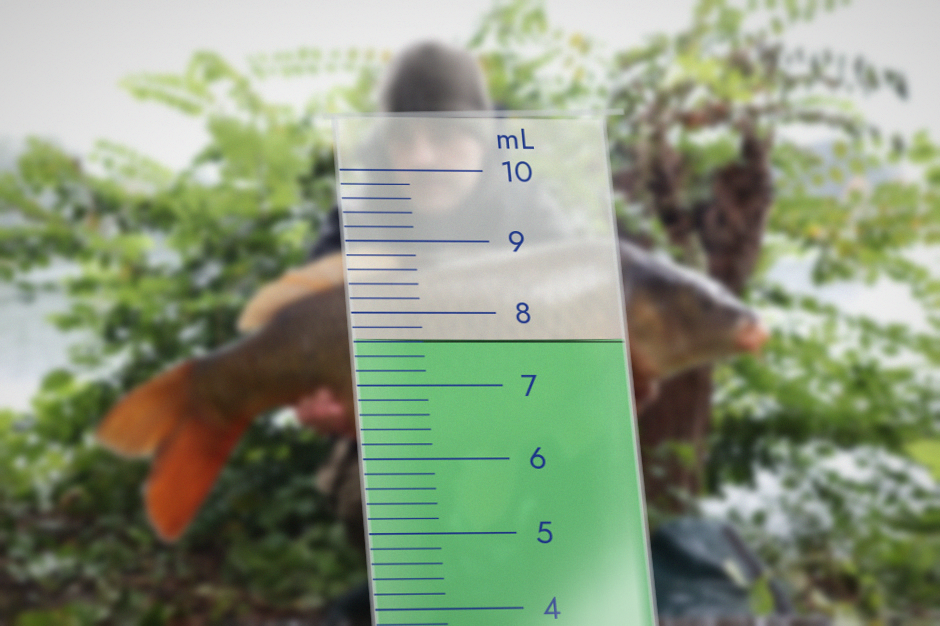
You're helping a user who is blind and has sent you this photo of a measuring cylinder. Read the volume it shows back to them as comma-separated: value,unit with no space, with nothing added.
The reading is 7.6,mL
